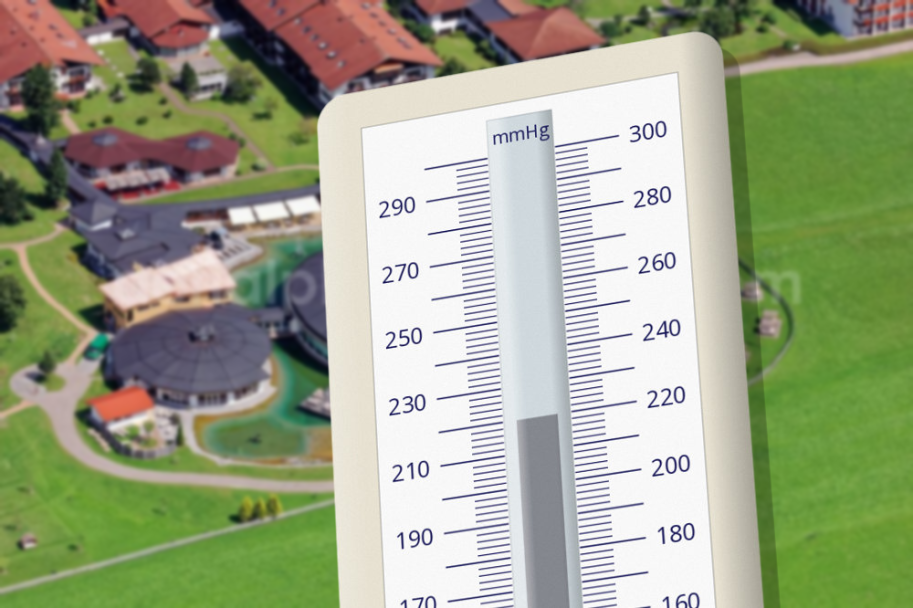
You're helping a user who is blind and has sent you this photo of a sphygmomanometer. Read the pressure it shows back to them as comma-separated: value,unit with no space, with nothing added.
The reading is 220,mmHg
